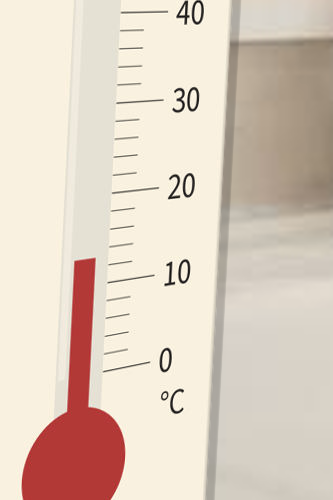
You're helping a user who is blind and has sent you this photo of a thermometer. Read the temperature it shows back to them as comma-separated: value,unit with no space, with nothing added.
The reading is 13,°C
